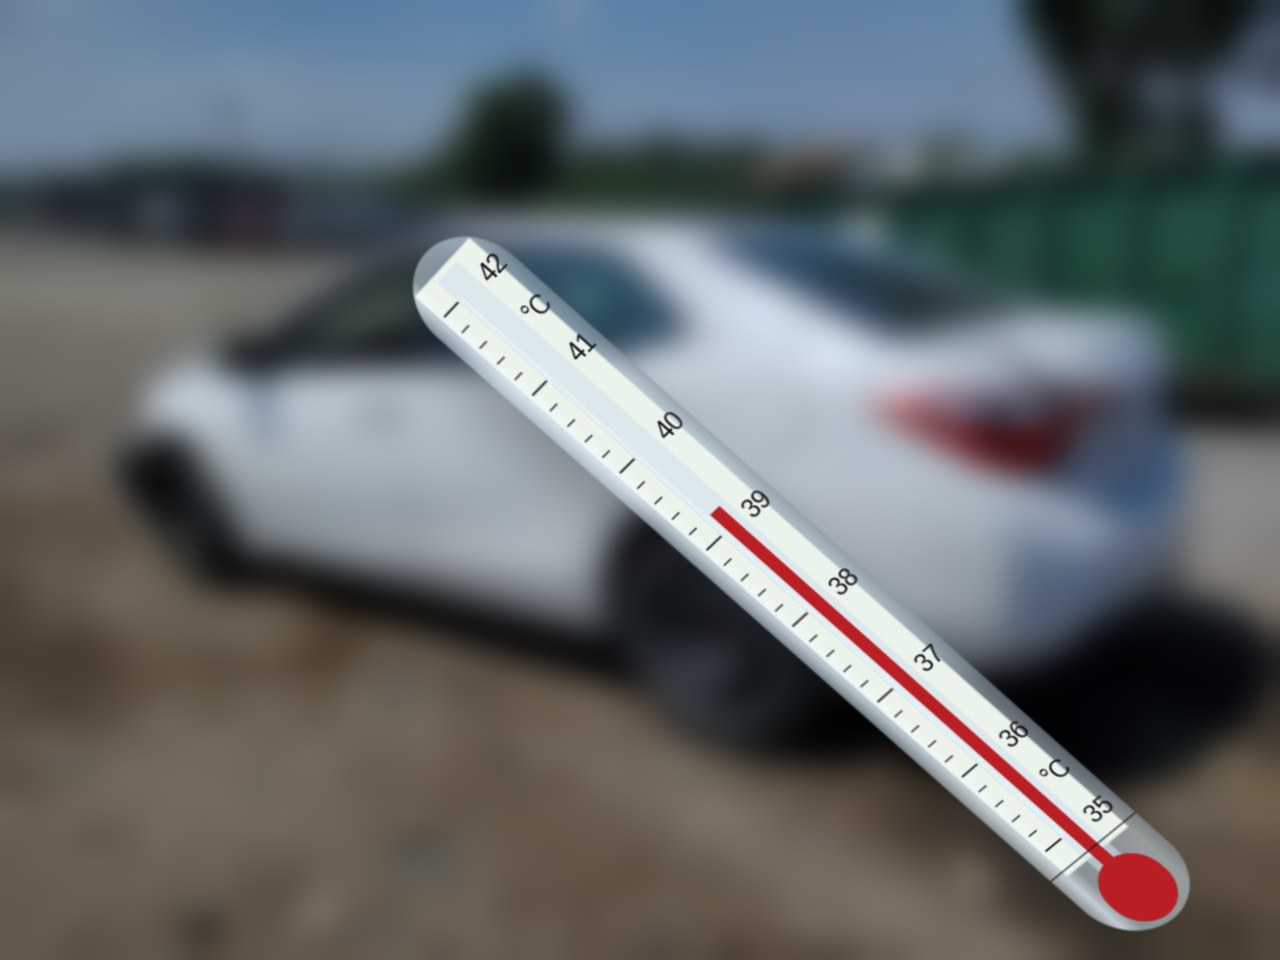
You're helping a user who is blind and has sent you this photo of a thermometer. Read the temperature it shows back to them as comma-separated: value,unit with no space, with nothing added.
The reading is 39.2,°C
